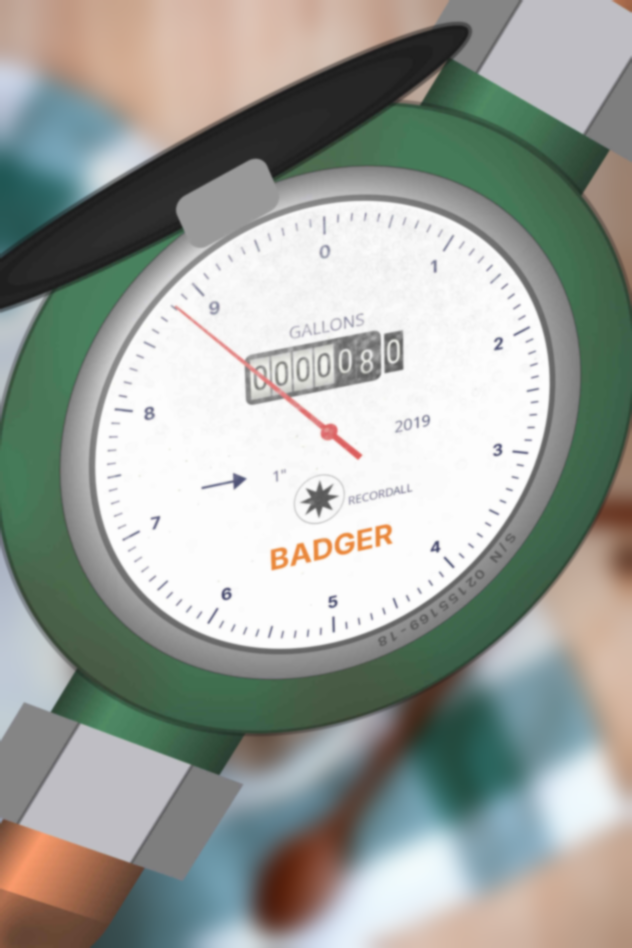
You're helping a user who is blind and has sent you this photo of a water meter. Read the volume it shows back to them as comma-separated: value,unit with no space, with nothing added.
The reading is 78.8,gal
